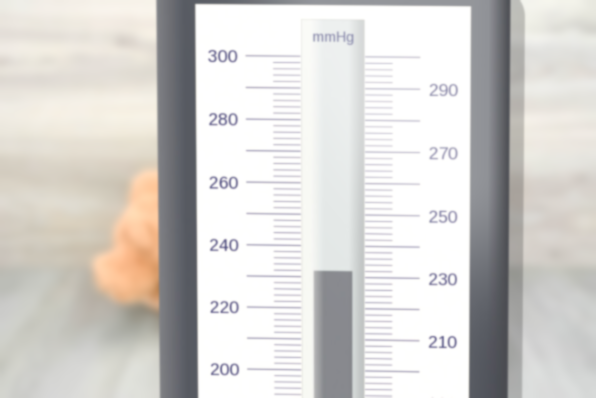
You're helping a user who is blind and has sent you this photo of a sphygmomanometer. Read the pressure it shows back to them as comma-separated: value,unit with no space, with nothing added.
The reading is 232,mmHg
